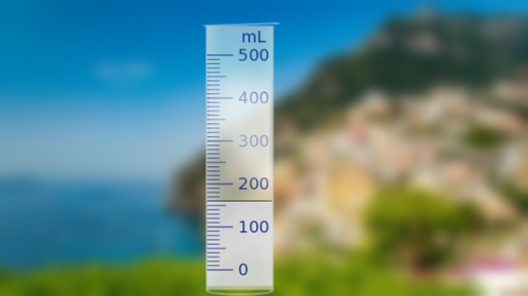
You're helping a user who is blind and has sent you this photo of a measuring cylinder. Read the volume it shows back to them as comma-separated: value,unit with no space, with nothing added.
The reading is 160,mL
